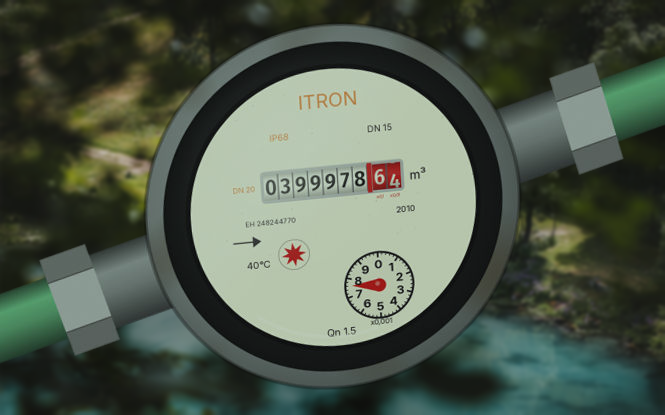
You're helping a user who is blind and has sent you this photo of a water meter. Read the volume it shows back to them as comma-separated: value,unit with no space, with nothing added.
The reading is 399978.637,m³
